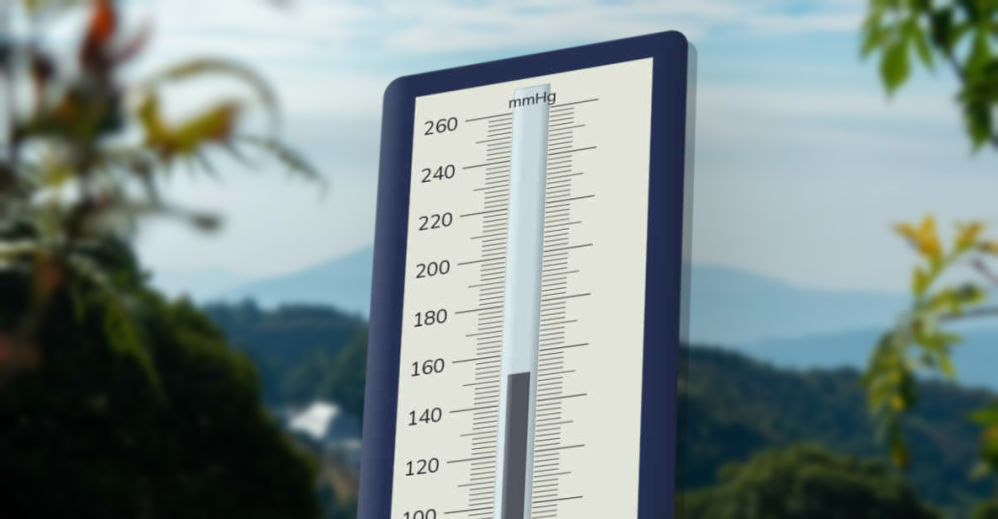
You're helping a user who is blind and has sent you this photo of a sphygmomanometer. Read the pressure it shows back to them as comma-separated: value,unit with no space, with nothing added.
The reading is 152,mmHg
